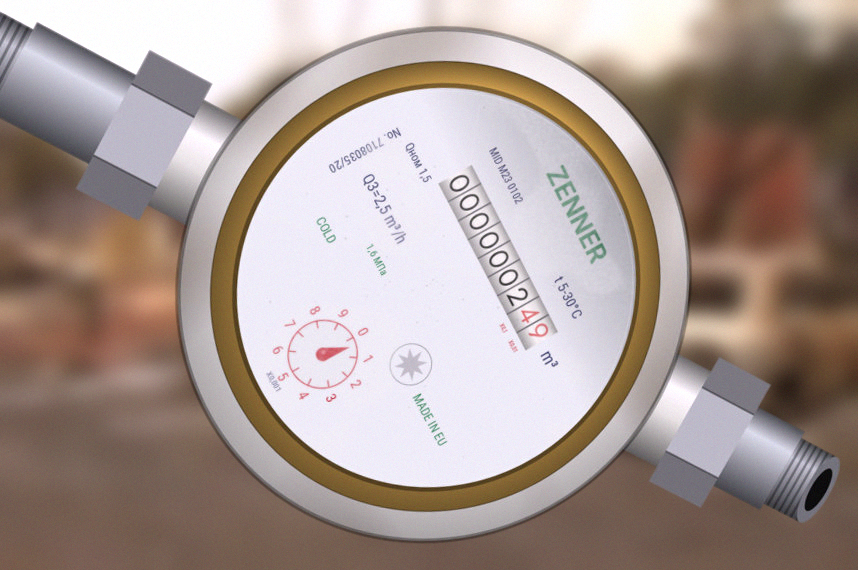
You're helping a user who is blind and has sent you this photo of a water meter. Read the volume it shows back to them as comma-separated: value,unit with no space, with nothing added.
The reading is 2.490,m³
